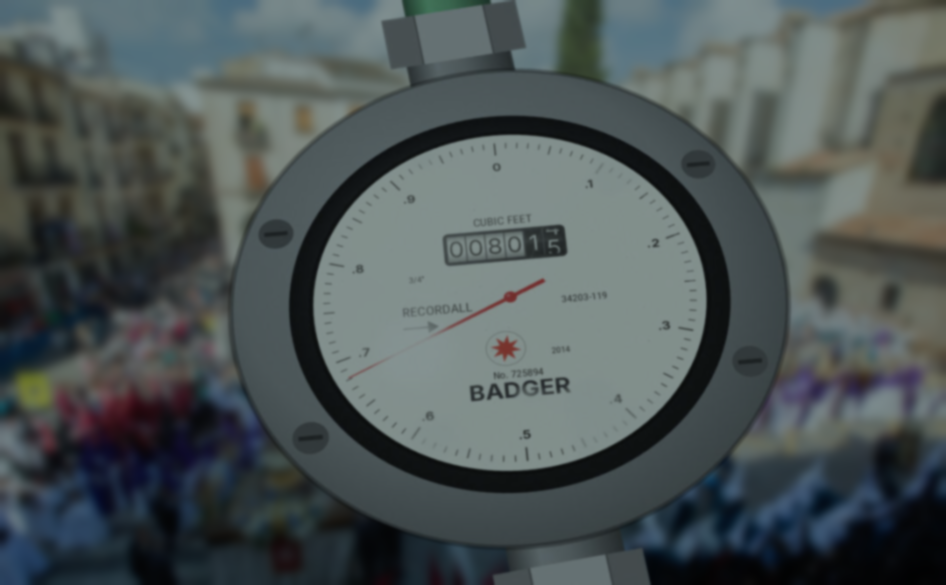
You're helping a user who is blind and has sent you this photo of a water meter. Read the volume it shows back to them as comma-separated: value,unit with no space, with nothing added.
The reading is 8014.68,ft³
